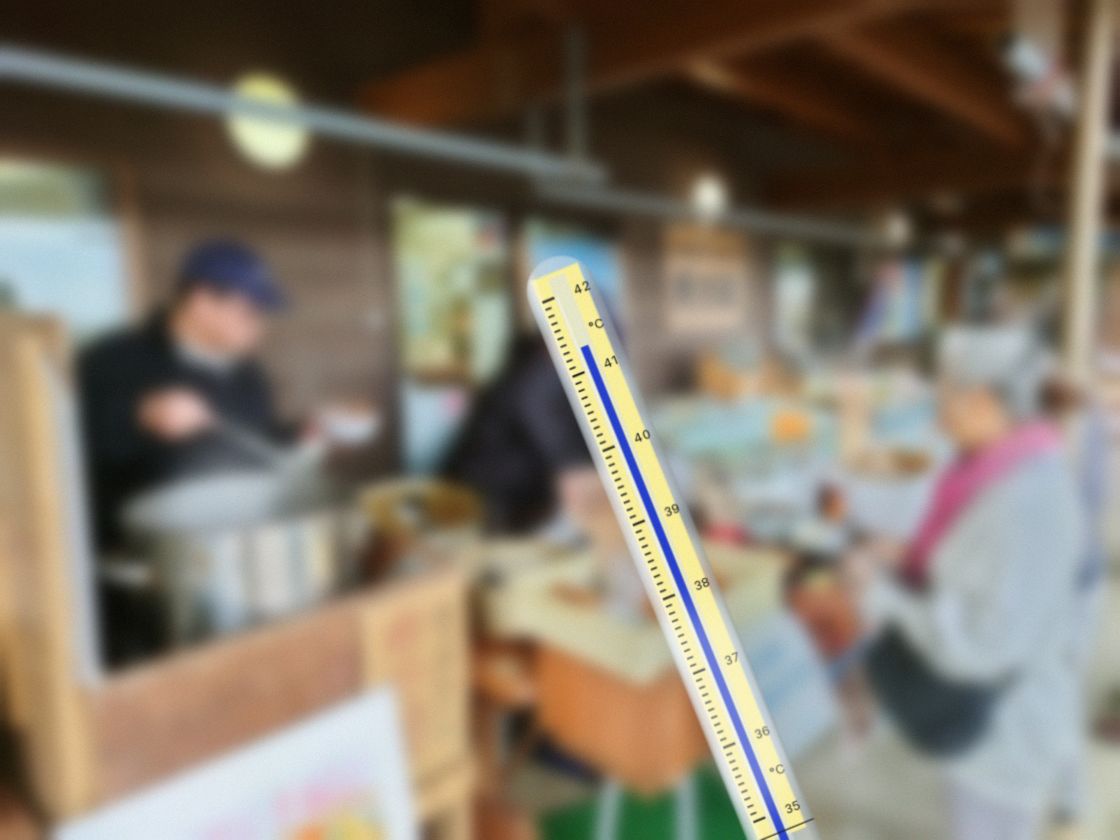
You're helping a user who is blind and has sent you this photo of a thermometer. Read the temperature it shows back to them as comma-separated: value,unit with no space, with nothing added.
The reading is 41.3,°C
